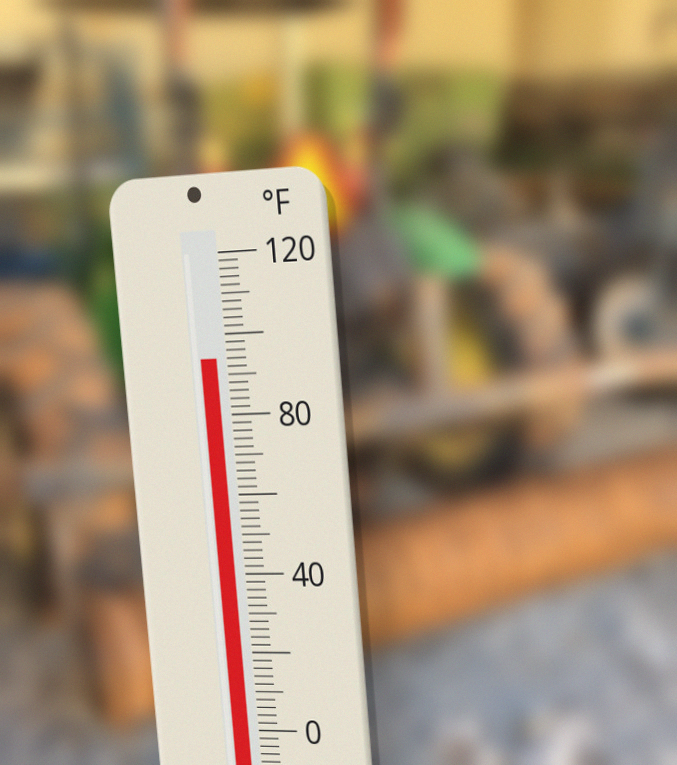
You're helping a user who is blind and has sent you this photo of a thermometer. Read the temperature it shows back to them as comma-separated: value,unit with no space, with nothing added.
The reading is 94,°F
